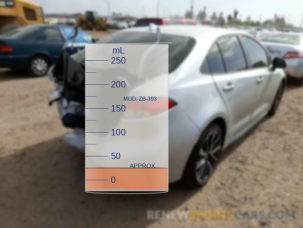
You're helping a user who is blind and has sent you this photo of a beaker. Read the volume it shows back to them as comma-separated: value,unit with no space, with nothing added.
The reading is 25,mL
